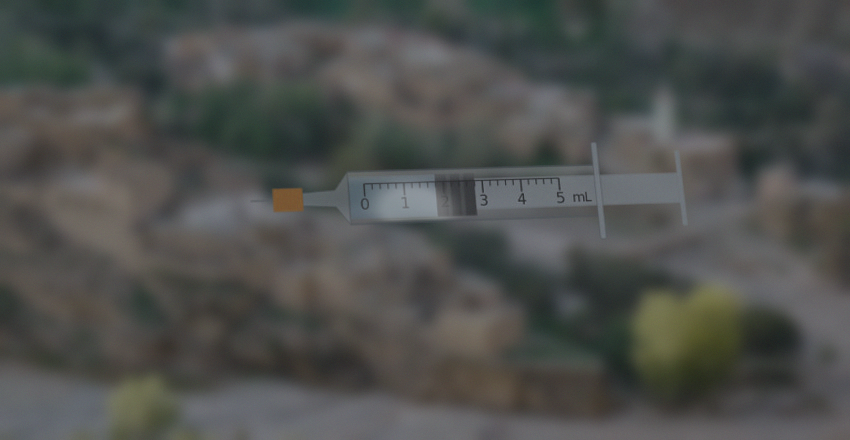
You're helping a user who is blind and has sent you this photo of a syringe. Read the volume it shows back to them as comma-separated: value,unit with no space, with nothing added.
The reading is 1.8,mL
